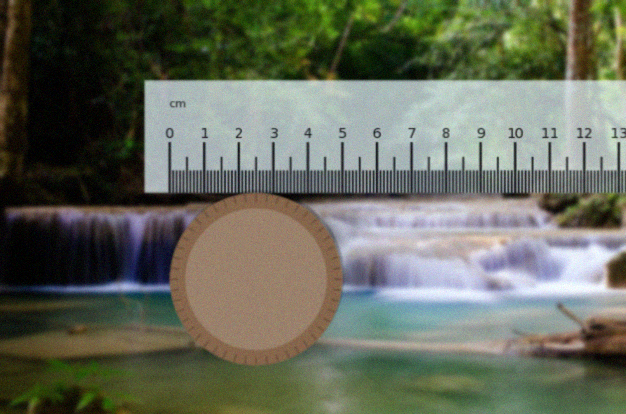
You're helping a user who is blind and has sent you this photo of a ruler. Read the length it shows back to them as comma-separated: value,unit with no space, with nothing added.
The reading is 5,cm
